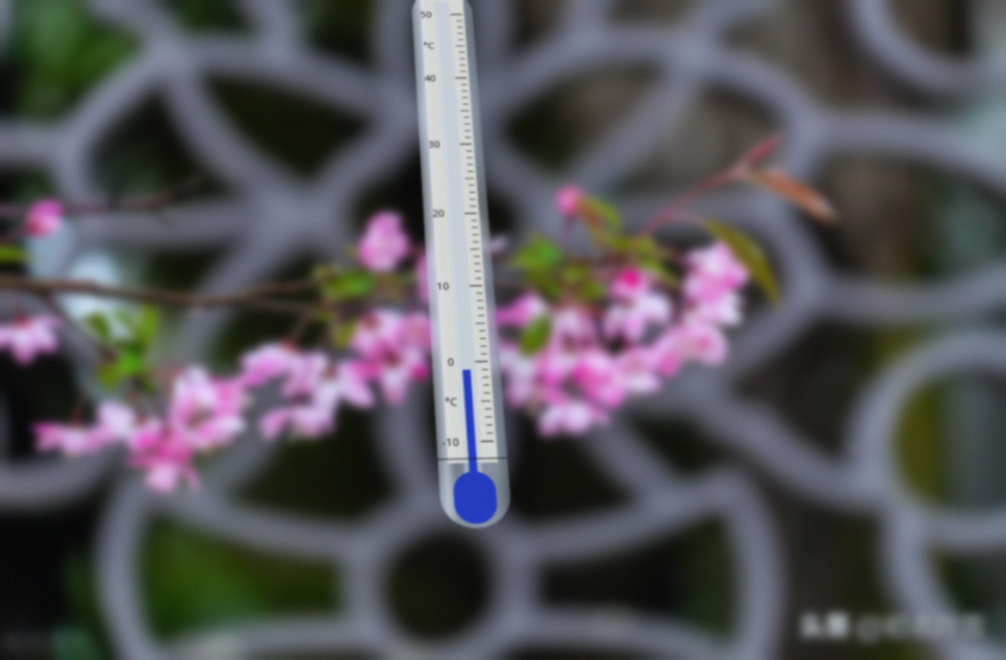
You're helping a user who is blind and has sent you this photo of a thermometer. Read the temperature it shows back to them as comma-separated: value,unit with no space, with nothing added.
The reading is -1,°C
